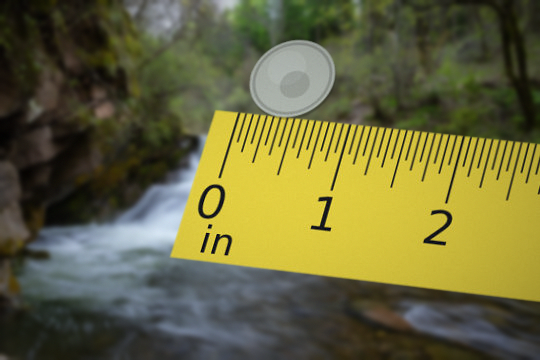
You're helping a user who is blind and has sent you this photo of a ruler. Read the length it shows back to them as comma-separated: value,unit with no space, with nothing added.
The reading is 0.75,in
